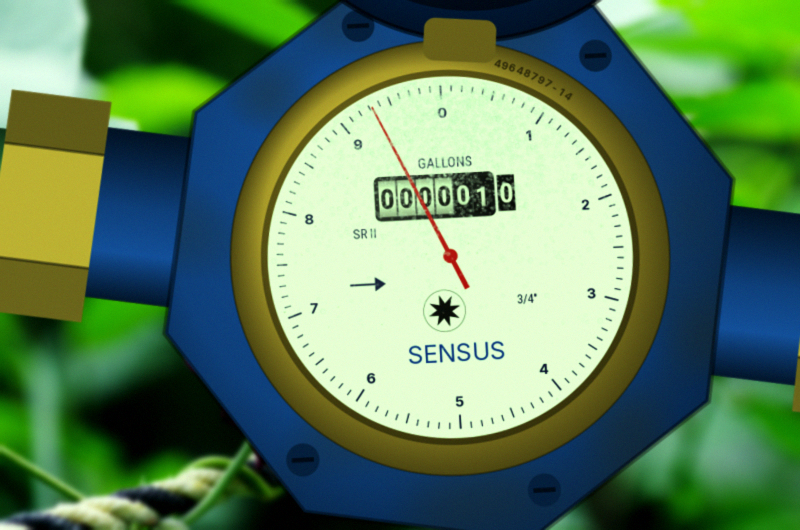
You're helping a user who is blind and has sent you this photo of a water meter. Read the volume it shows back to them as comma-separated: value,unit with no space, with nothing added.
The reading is 9.3,gal
